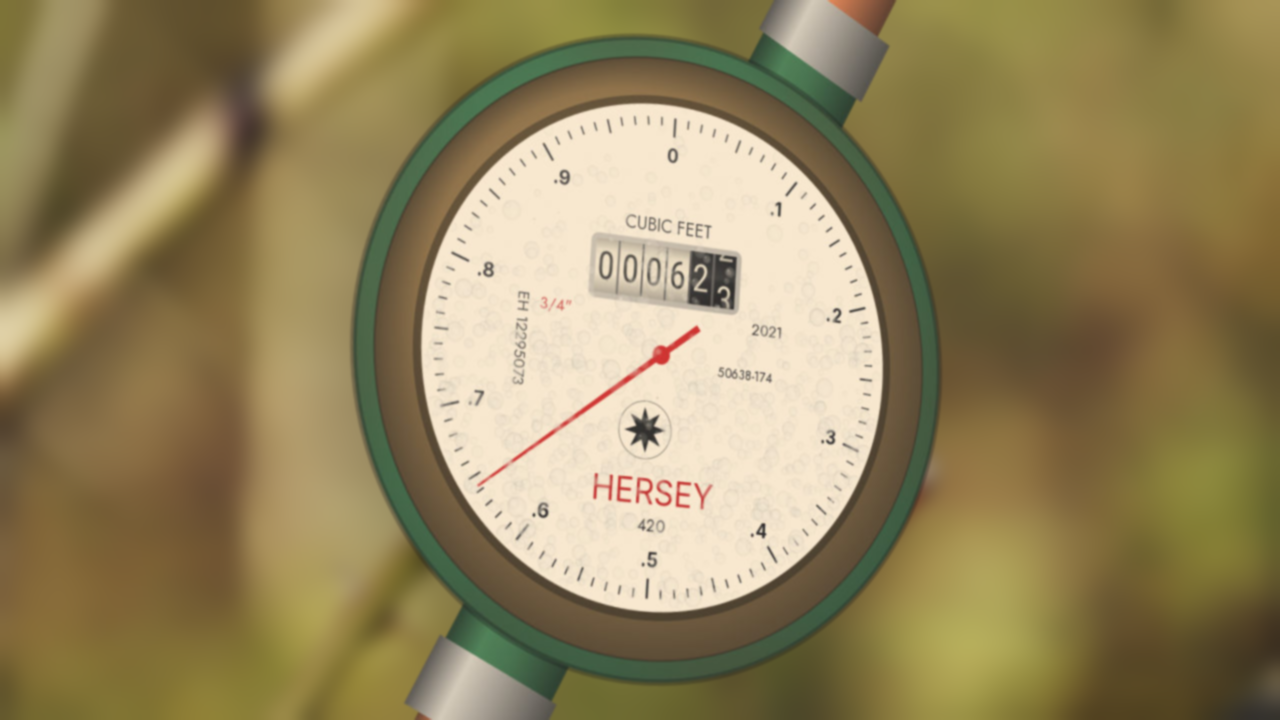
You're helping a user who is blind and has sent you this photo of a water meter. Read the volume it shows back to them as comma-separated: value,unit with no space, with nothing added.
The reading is 622.64,ft³
